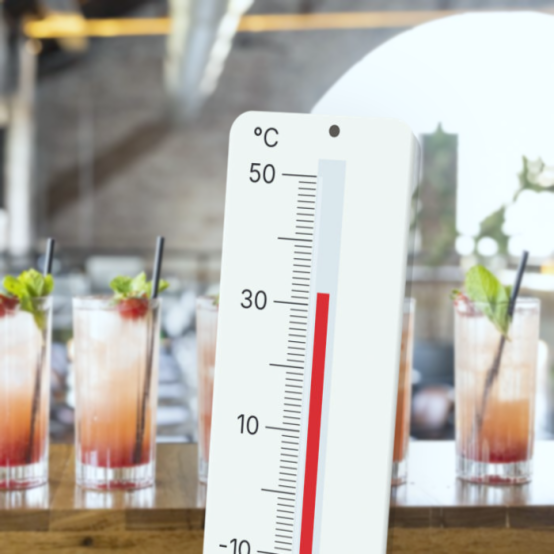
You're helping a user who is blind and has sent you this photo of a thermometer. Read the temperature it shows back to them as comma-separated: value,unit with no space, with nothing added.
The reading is 32,°C
